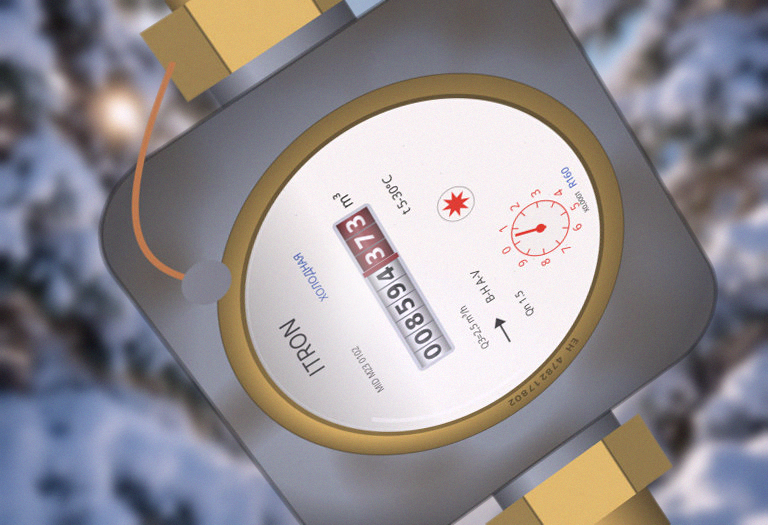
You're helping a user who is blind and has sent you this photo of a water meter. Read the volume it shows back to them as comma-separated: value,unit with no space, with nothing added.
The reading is 8594.3730,m³
